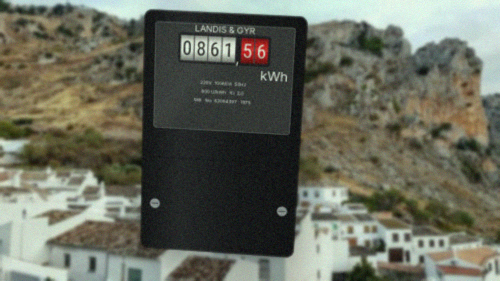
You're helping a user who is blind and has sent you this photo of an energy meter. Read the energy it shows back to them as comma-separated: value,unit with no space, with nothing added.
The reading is 861.56,kWh
